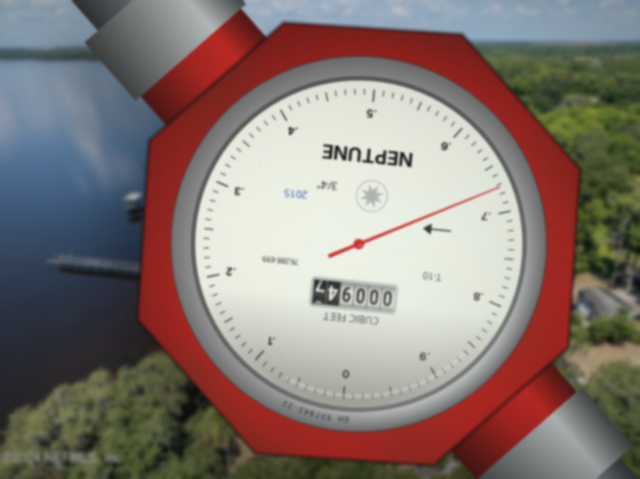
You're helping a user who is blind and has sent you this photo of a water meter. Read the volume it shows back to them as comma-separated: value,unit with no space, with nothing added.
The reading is 946.67,ft³
